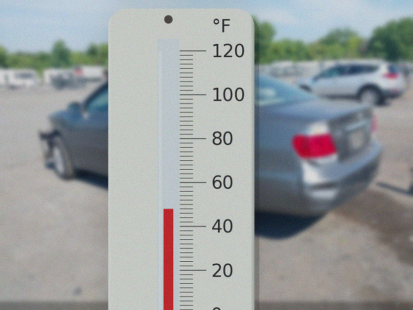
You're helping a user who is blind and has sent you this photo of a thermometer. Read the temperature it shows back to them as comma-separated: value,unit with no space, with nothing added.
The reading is 48,°F
